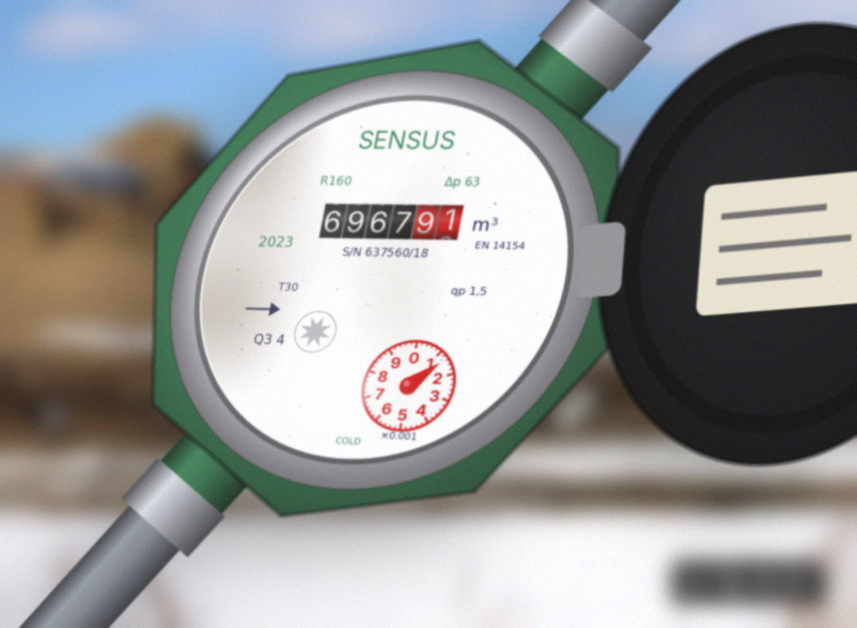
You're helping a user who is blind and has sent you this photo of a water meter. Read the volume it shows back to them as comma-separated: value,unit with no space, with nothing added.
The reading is 6967.911,m³
